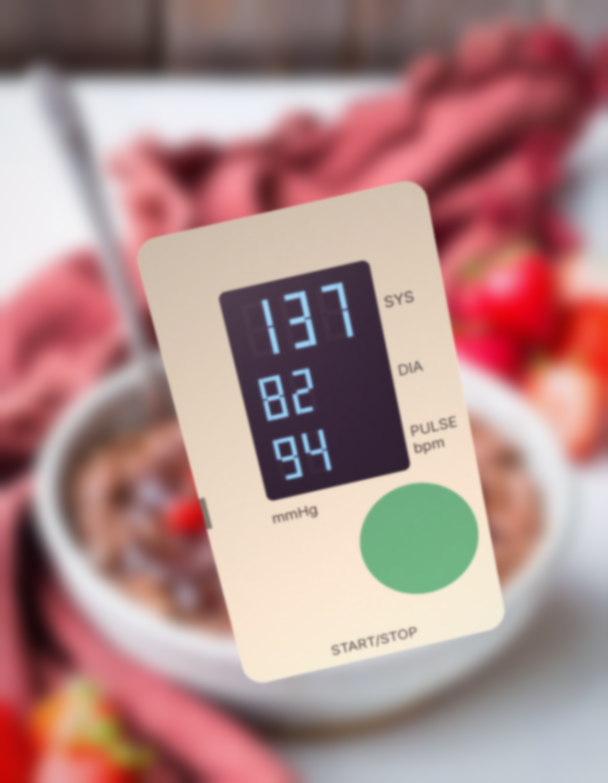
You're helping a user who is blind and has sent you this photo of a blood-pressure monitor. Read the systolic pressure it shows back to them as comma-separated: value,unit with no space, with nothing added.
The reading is 137,mmHg
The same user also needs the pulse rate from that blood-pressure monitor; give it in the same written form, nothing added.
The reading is 94,bpm
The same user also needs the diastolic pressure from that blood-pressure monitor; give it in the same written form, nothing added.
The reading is 82,mmHg
